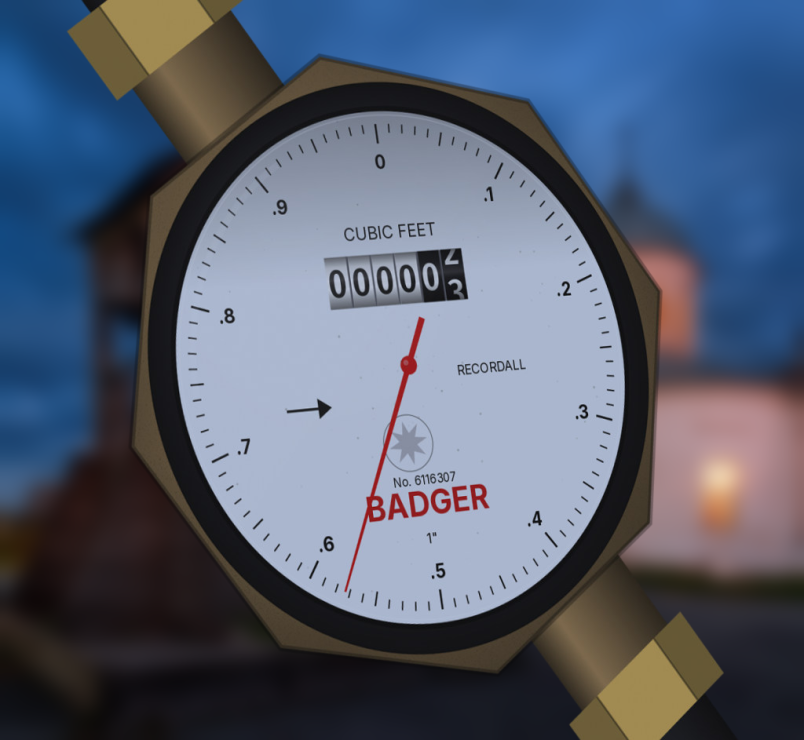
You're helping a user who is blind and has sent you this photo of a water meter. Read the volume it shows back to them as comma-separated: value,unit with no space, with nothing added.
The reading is 2.57,ft³
